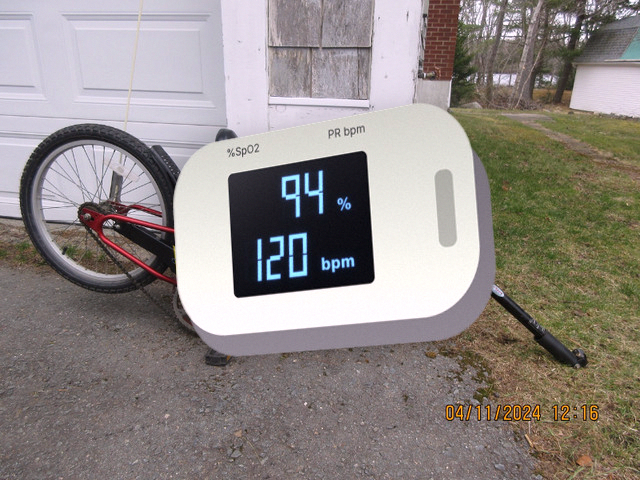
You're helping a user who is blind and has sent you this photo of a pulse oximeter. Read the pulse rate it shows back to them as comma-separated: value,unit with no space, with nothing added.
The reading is 120,bpm
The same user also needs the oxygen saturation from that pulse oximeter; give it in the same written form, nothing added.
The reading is 94,%
